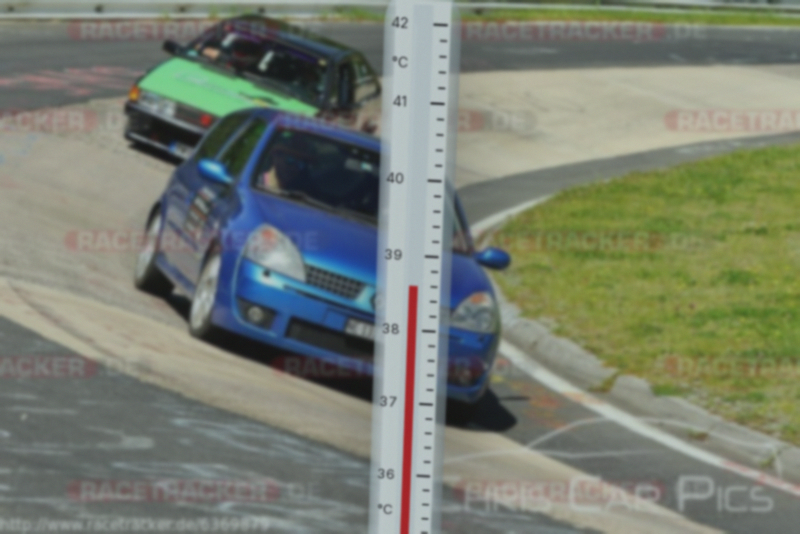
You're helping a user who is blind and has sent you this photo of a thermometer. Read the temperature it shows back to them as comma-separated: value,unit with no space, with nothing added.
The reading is 38.6,°C
